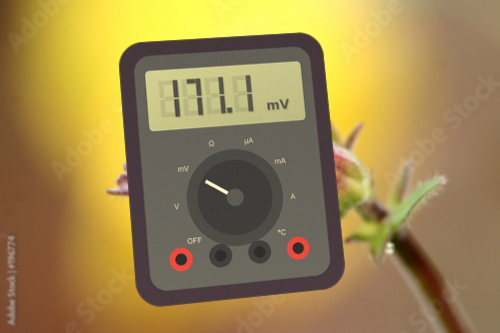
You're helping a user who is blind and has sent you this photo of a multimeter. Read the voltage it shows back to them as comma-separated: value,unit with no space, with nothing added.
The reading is 171.1,mV
